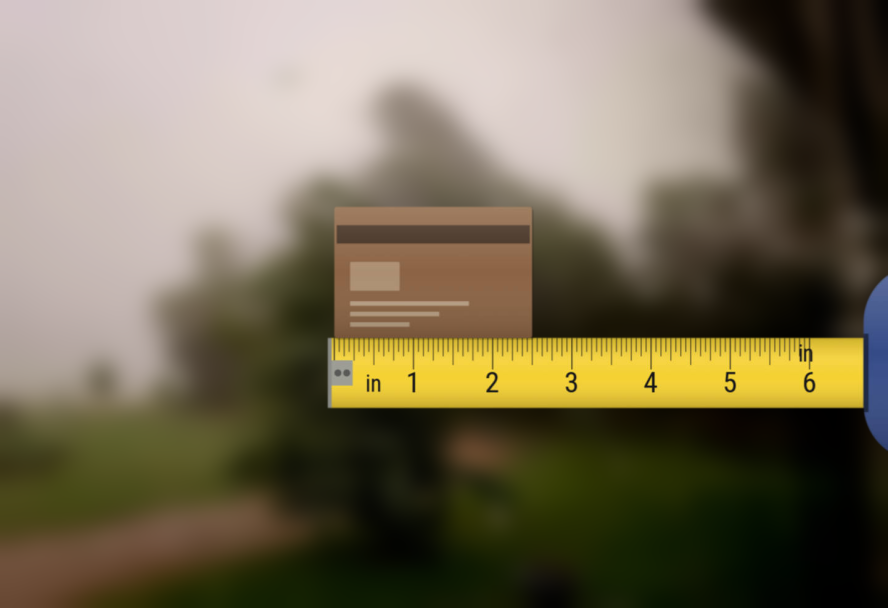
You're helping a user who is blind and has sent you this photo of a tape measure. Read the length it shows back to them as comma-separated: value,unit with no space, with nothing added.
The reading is 2.5,in
